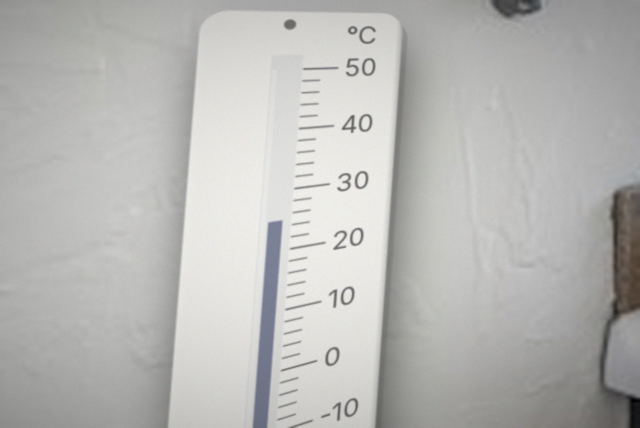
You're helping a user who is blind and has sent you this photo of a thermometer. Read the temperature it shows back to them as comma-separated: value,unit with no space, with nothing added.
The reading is 25,°C
